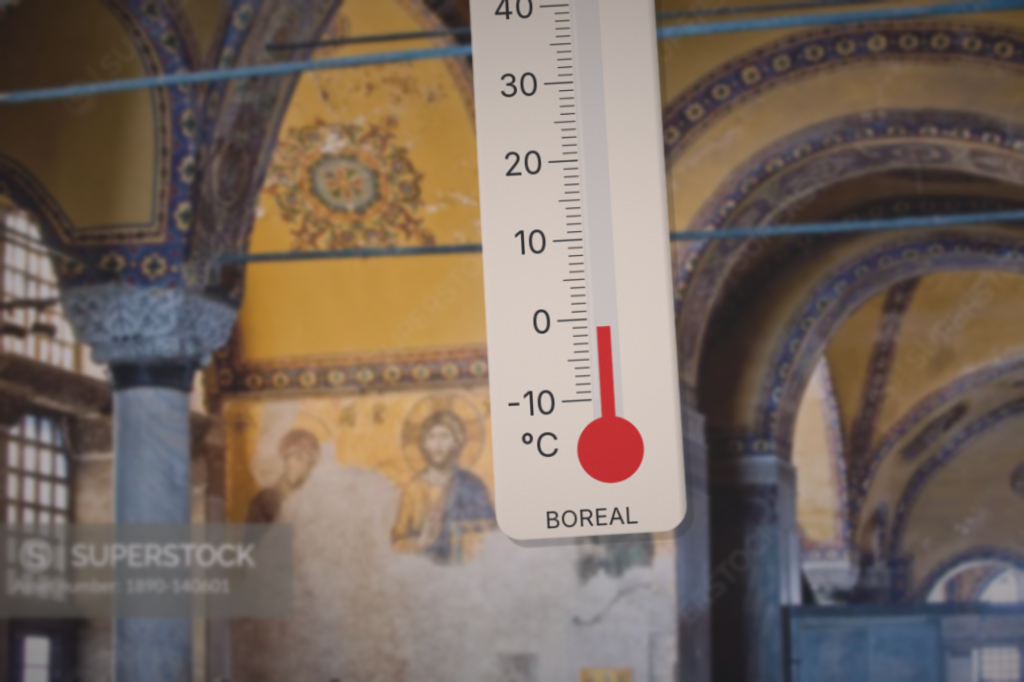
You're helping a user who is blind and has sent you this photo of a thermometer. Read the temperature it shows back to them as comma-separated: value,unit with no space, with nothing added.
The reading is -1,°C
